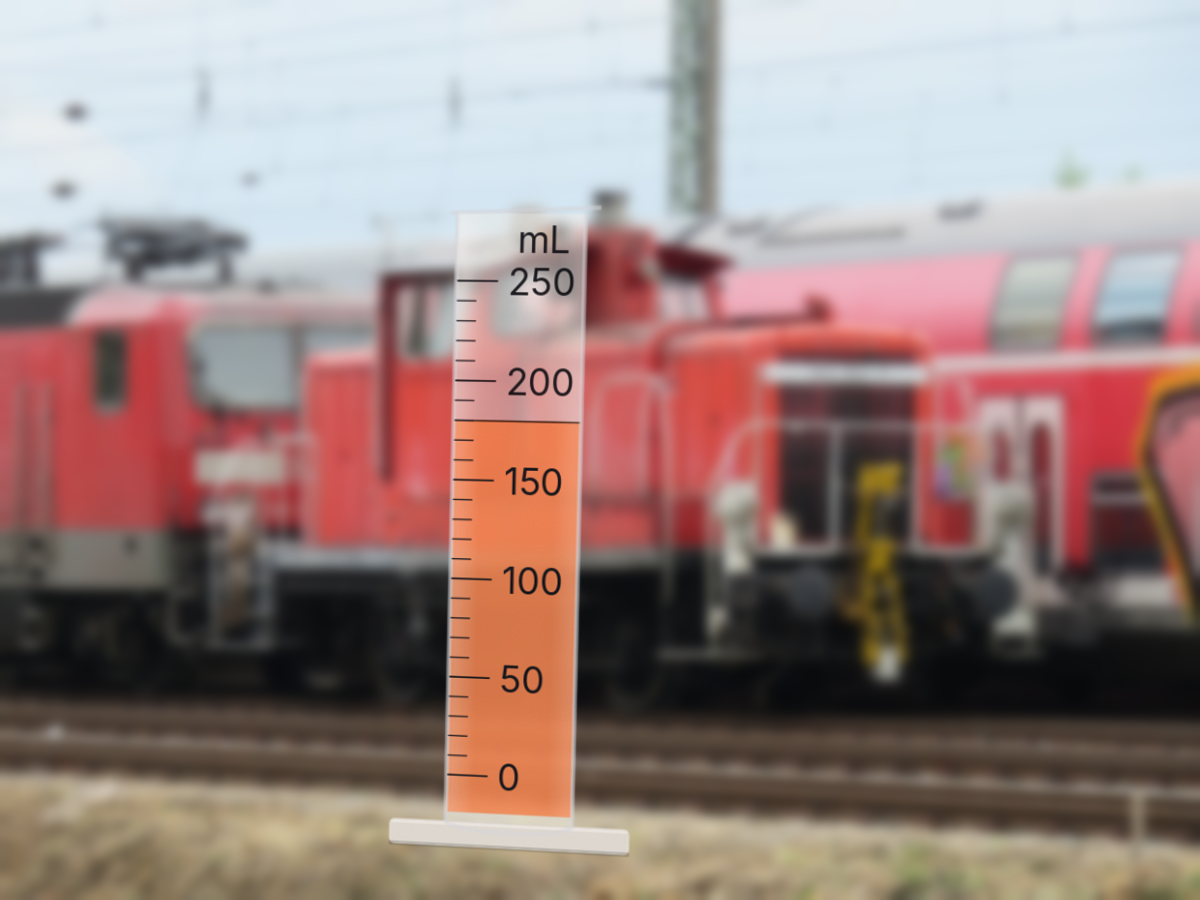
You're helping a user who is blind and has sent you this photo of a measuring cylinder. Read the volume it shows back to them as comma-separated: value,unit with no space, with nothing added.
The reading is 180,mL
